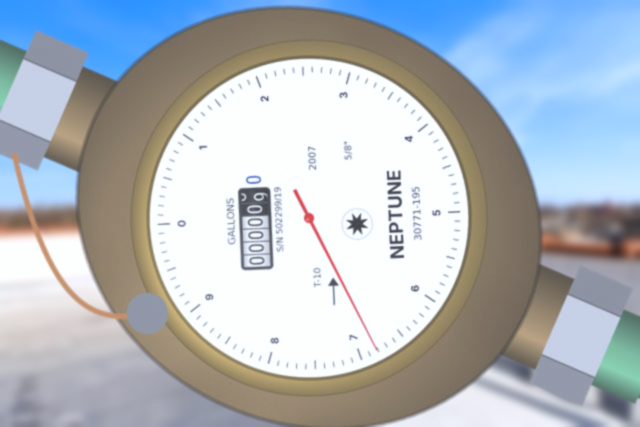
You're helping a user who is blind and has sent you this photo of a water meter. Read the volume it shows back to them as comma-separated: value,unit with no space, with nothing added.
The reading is 86.8,gal
